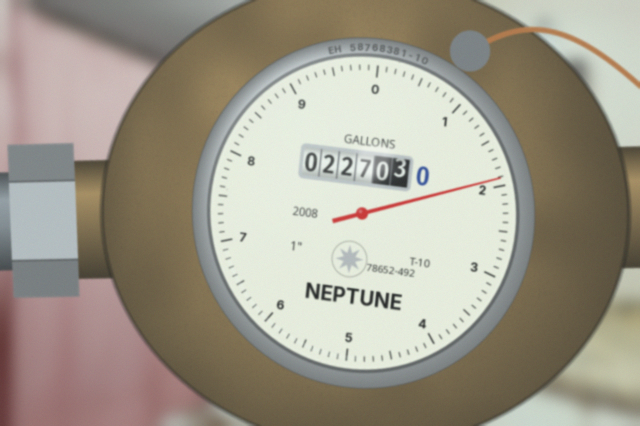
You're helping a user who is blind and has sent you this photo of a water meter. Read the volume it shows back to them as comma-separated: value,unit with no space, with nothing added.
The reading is 227031.9,gal
